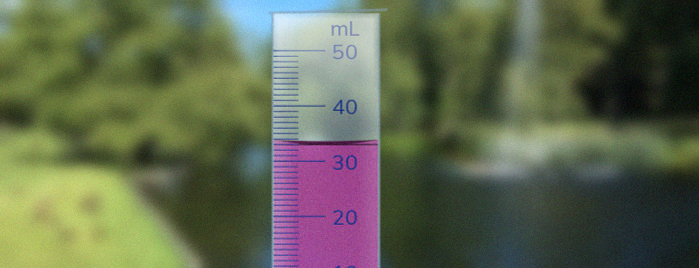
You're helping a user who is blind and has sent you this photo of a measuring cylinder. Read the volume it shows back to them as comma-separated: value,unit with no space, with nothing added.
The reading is 33,mL
